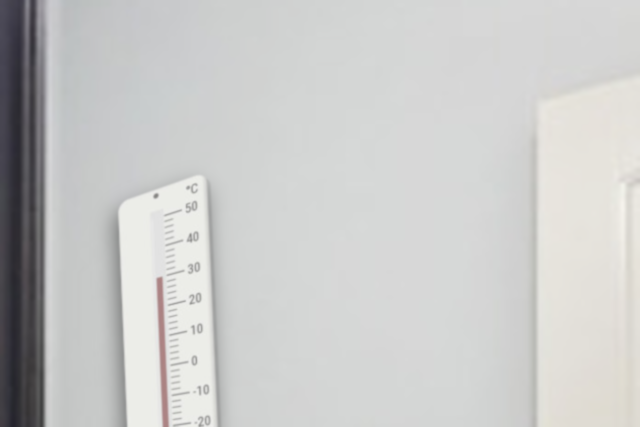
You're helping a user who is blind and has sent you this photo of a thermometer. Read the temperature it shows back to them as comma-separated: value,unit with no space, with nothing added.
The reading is 30,°C
